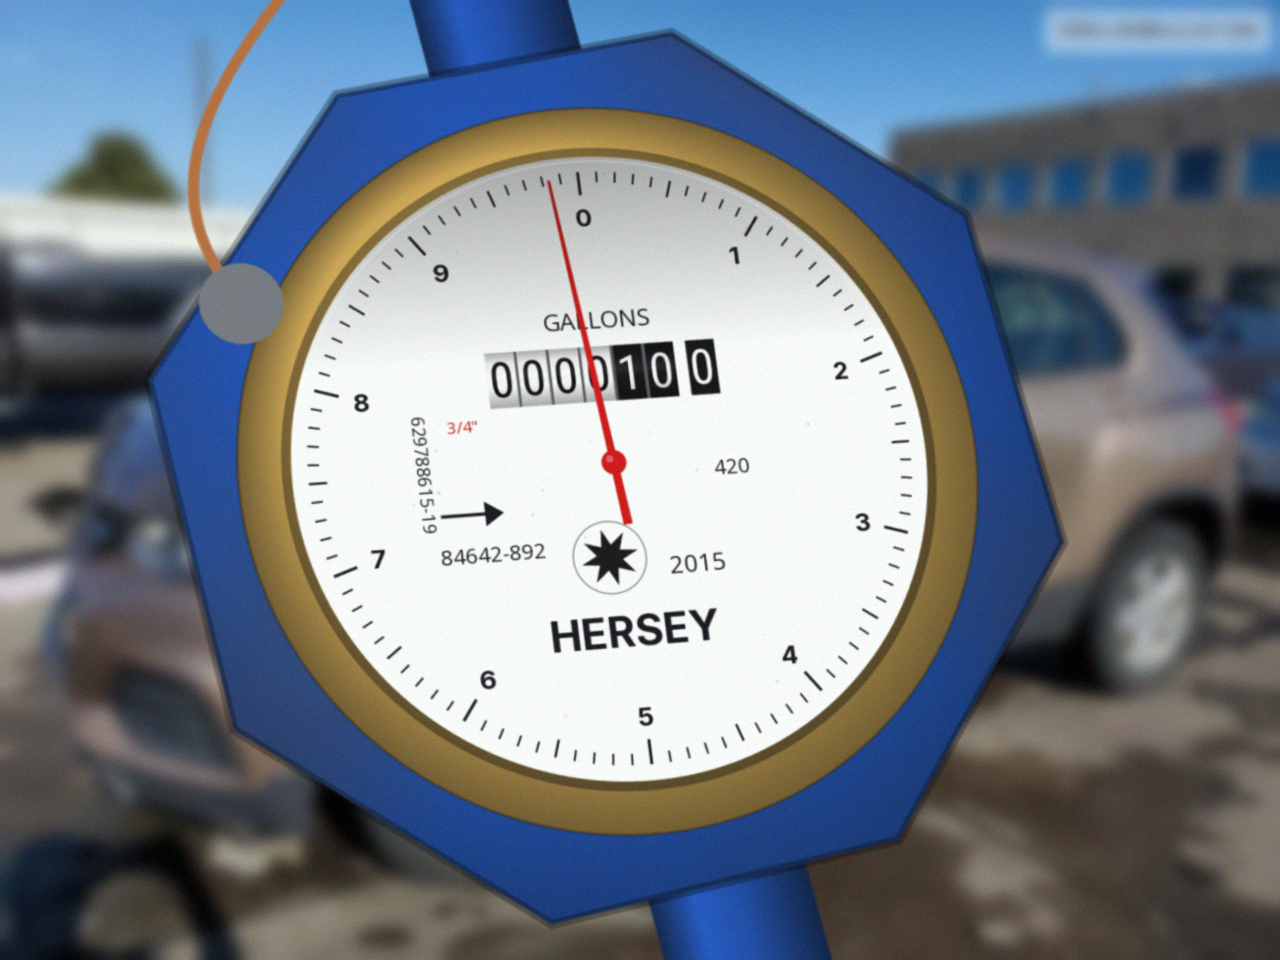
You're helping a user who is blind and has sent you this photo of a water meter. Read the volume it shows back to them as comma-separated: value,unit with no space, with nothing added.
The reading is 99.8,gal
